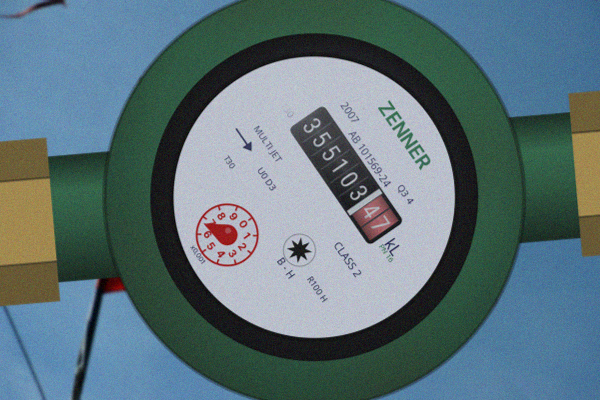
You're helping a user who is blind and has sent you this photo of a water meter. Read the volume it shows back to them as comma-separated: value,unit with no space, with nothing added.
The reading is 355103.476,kL
